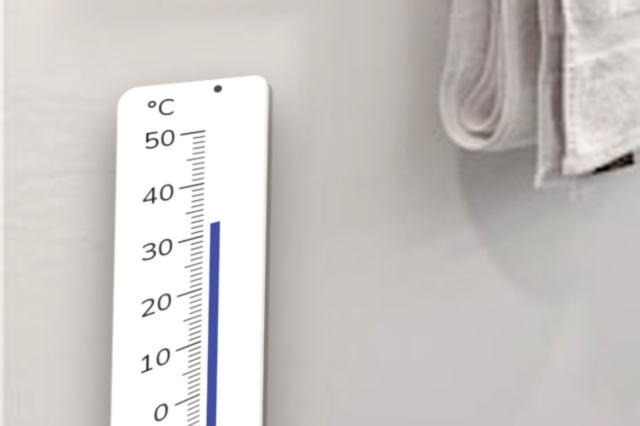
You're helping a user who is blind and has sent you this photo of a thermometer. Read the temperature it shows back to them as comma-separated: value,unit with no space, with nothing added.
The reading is 32,°C
